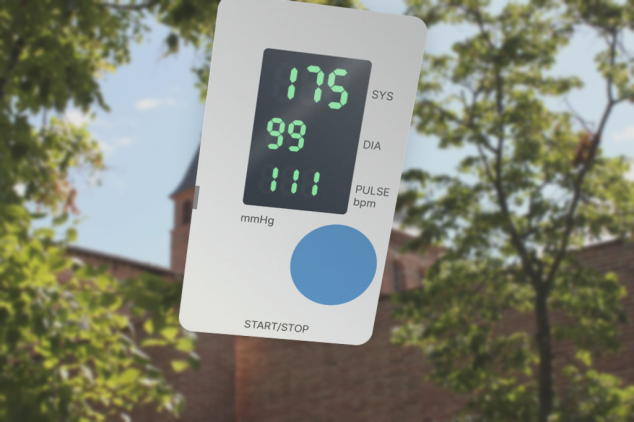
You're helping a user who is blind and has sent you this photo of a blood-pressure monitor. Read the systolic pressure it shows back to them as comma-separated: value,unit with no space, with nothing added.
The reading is 175,mmHg
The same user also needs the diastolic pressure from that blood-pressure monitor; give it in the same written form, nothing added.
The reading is 99,mmHg
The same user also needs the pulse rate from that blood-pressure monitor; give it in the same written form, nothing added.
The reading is 111,bpm
